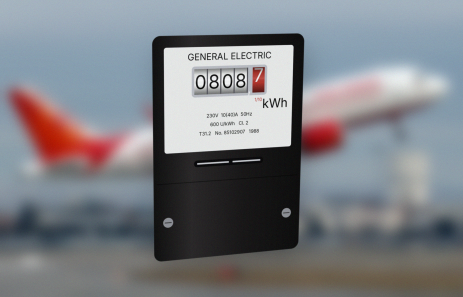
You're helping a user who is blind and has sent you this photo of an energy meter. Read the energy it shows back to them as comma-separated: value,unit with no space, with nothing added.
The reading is 808.7,kWh
